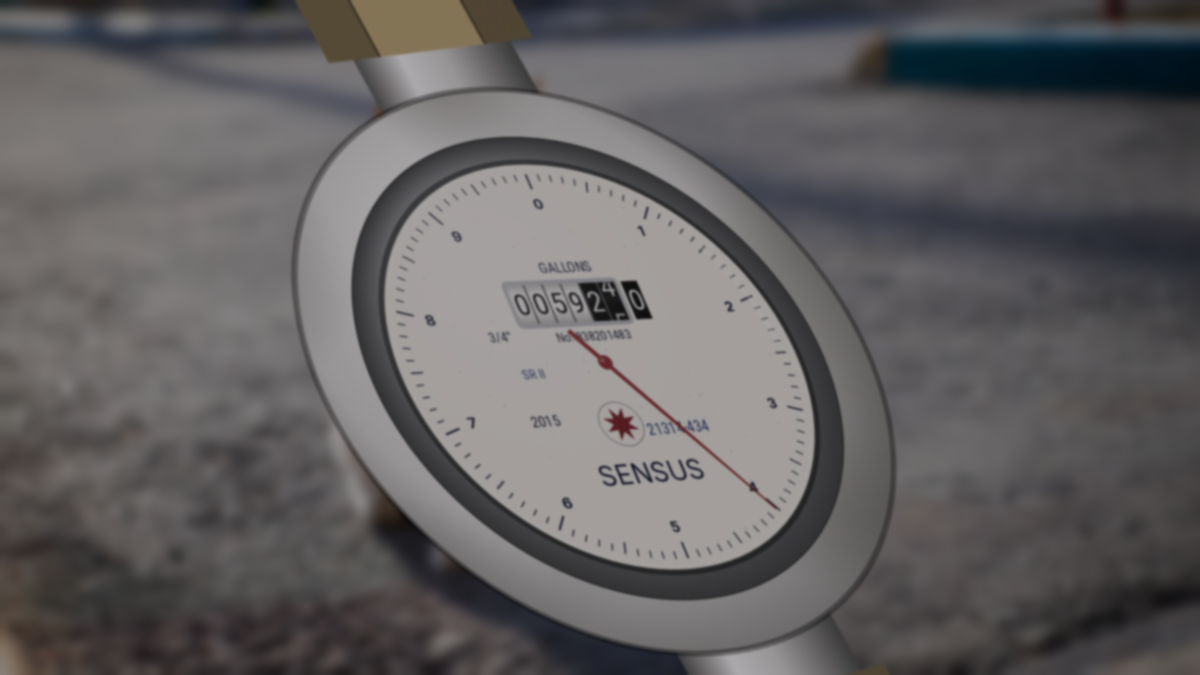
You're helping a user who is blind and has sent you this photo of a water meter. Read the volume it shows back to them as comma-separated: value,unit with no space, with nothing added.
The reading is 59244.0,gal
